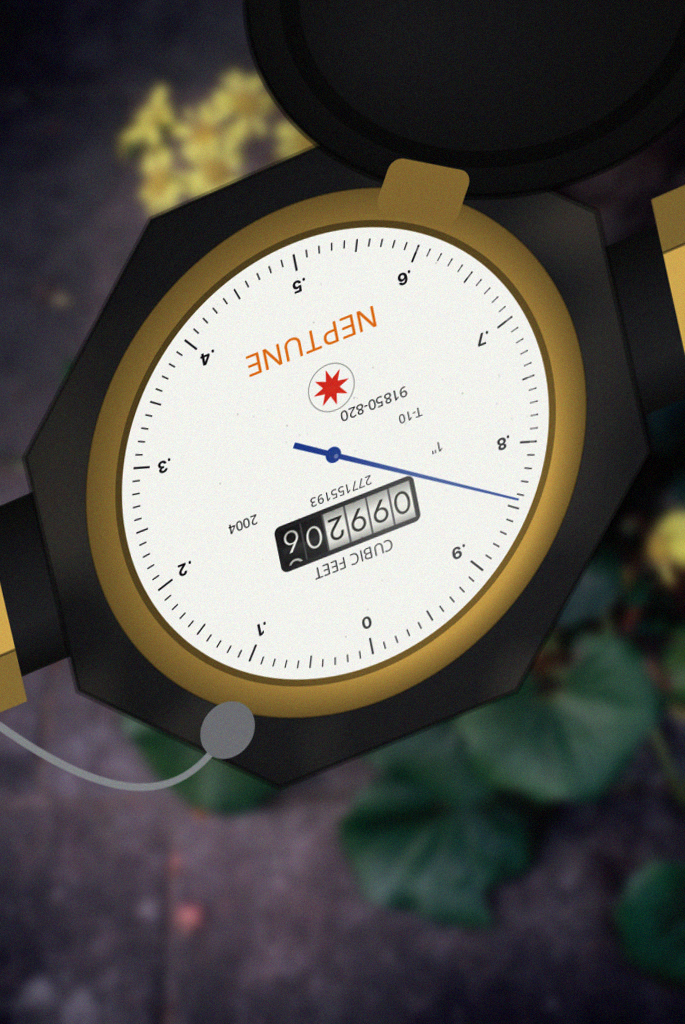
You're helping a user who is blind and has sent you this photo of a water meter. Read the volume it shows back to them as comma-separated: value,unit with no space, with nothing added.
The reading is 99205.84,ft³
